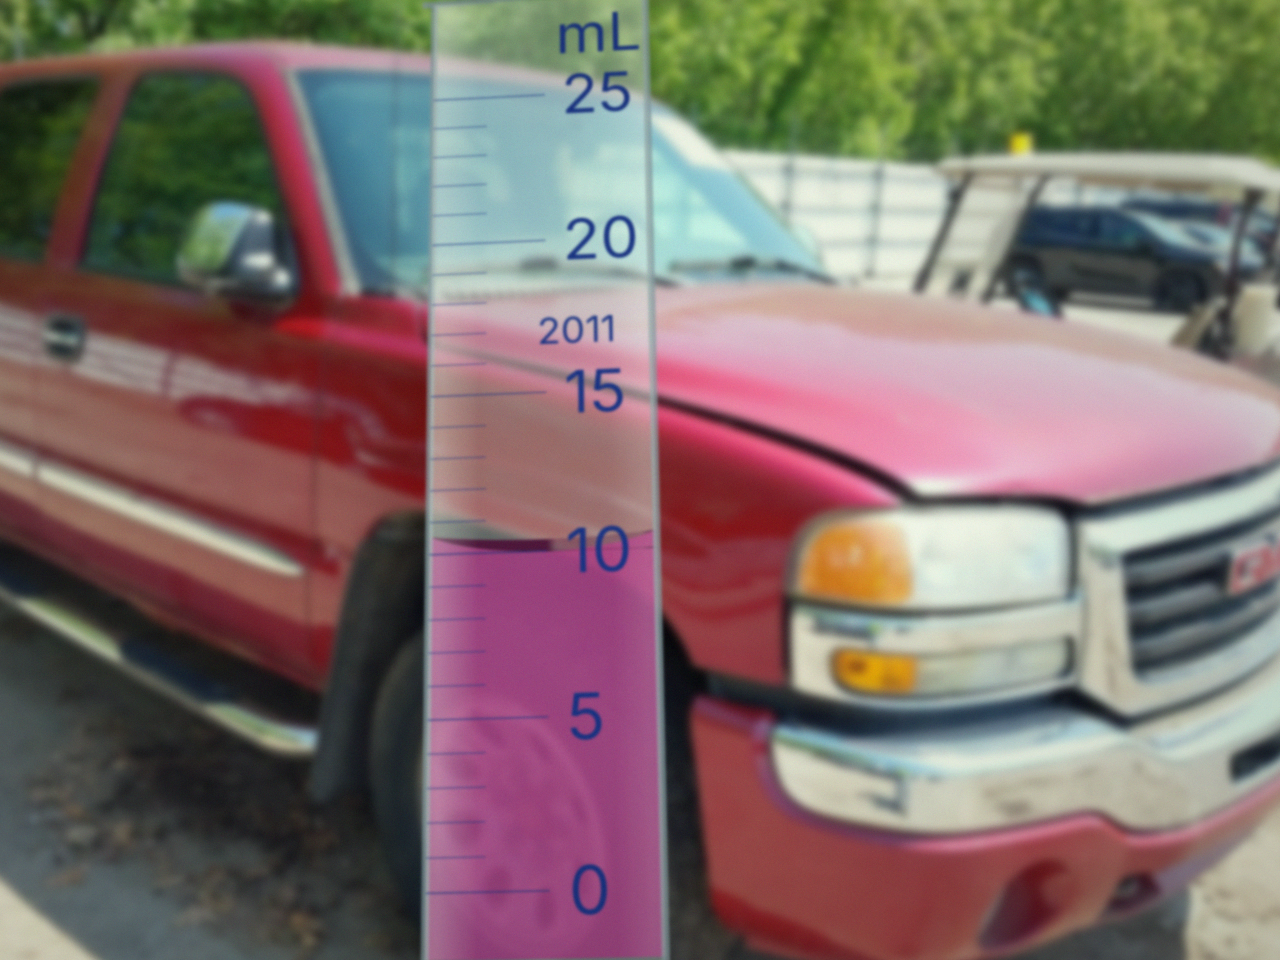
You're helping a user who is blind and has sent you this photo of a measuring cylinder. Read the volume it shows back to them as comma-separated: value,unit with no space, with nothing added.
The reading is 10,mL
